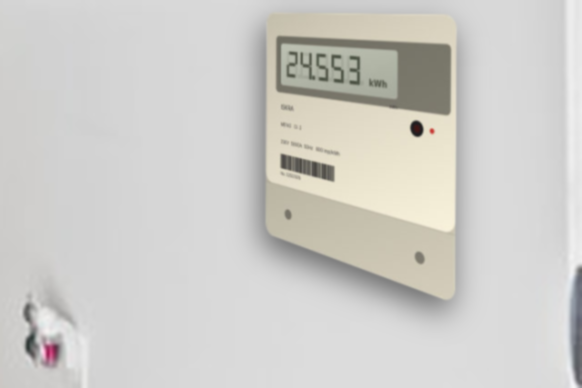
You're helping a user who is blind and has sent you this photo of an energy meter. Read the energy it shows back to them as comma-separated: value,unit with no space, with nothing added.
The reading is 24.553,kWh
